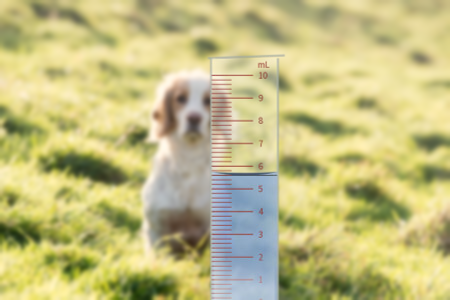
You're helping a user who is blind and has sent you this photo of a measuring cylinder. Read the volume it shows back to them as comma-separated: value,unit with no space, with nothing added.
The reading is 5.6,mL
